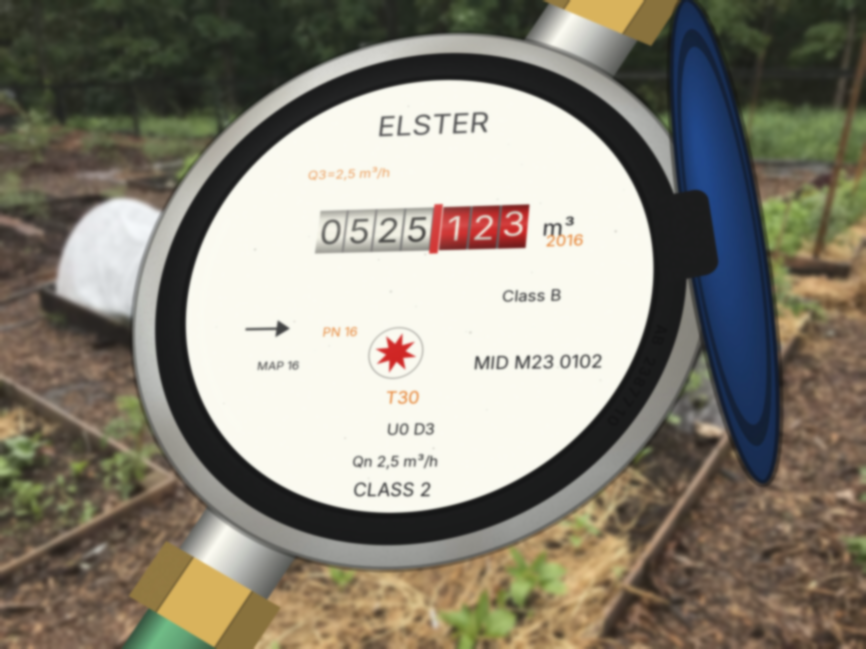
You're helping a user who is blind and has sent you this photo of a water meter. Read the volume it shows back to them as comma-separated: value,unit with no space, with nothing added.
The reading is 525.123,m³
